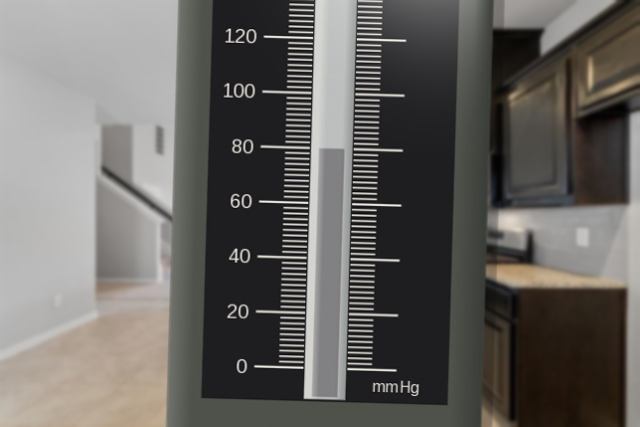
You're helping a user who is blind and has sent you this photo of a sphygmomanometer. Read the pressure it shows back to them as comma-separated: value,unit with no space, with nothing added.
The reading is 80,mmHg
